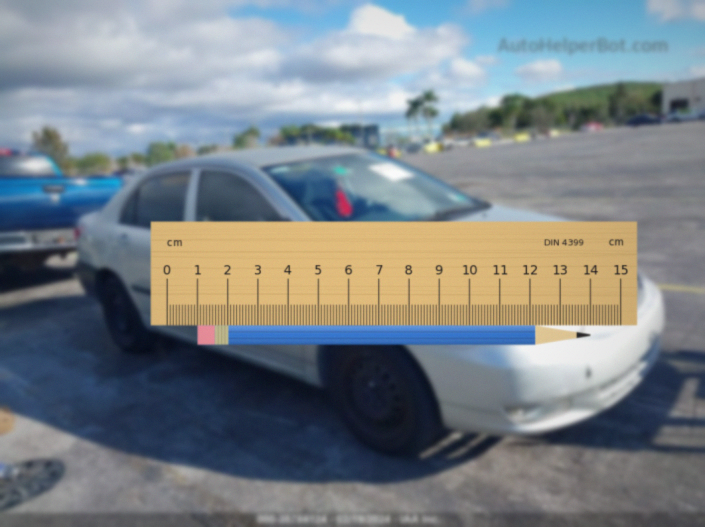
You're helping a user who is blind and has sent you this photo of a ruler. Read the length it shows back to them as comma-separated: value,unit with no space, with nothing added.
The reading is 13,cm
